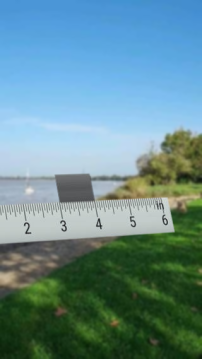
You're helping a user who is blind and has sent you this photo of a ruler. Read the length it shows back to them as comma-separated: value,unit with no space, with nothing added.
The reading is 1,in
